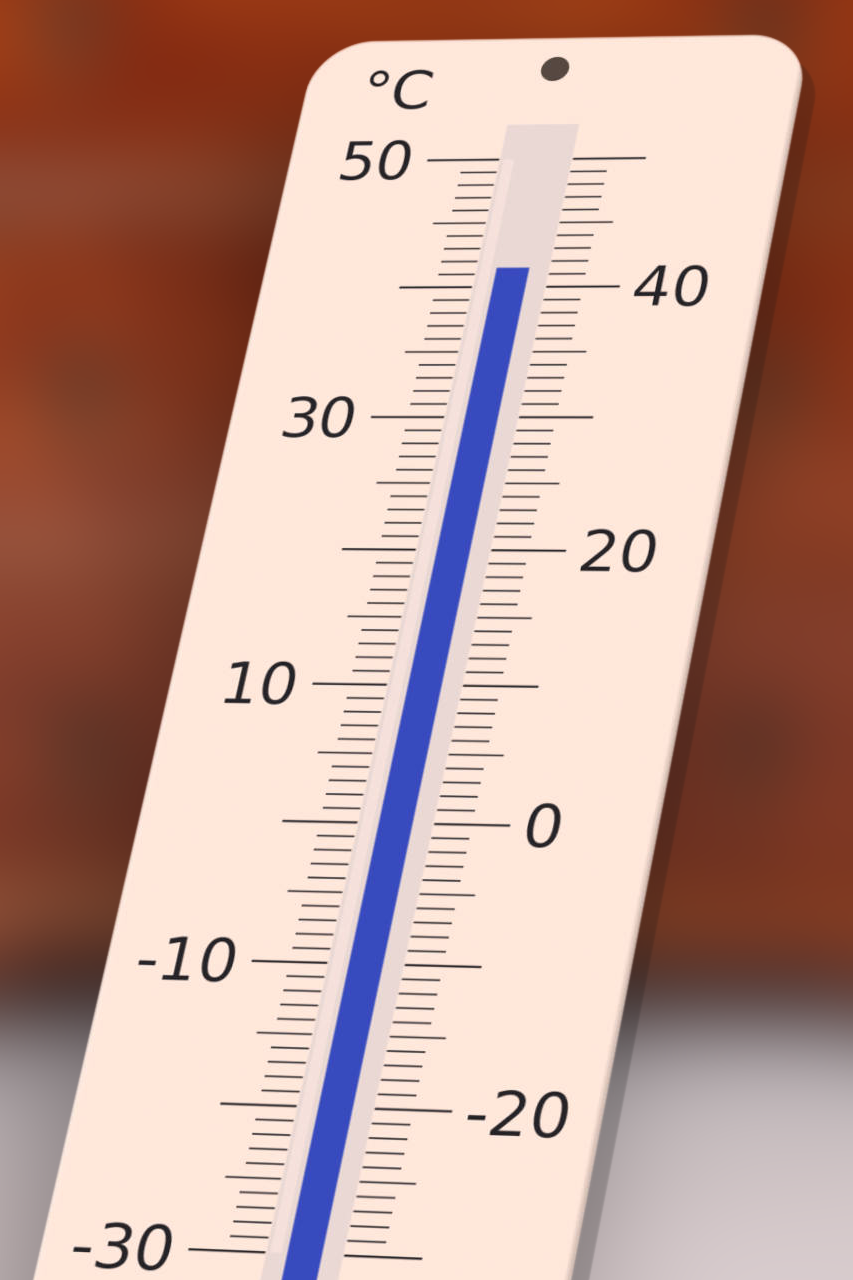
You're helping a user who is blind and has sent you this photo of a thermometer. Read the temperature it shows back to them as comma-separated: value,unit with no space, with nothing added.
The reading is 41.5,°C
